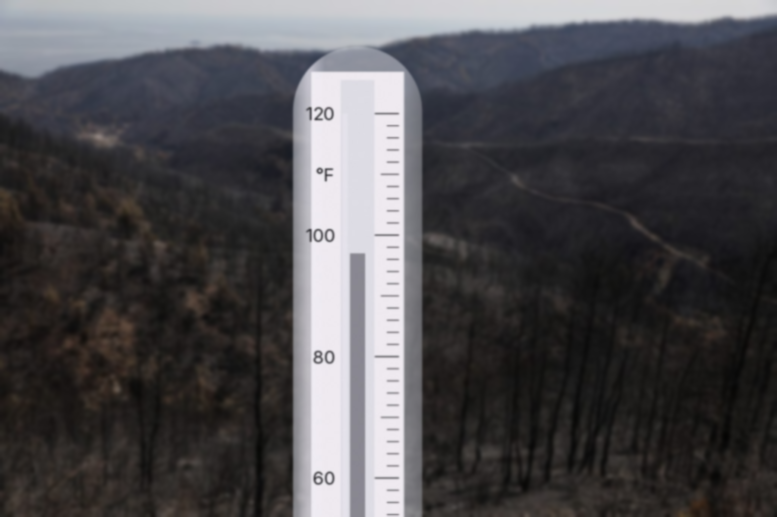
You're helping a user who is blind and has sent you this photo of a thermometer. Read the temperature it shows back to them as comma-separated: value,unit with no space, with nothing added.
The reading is 97,°F
